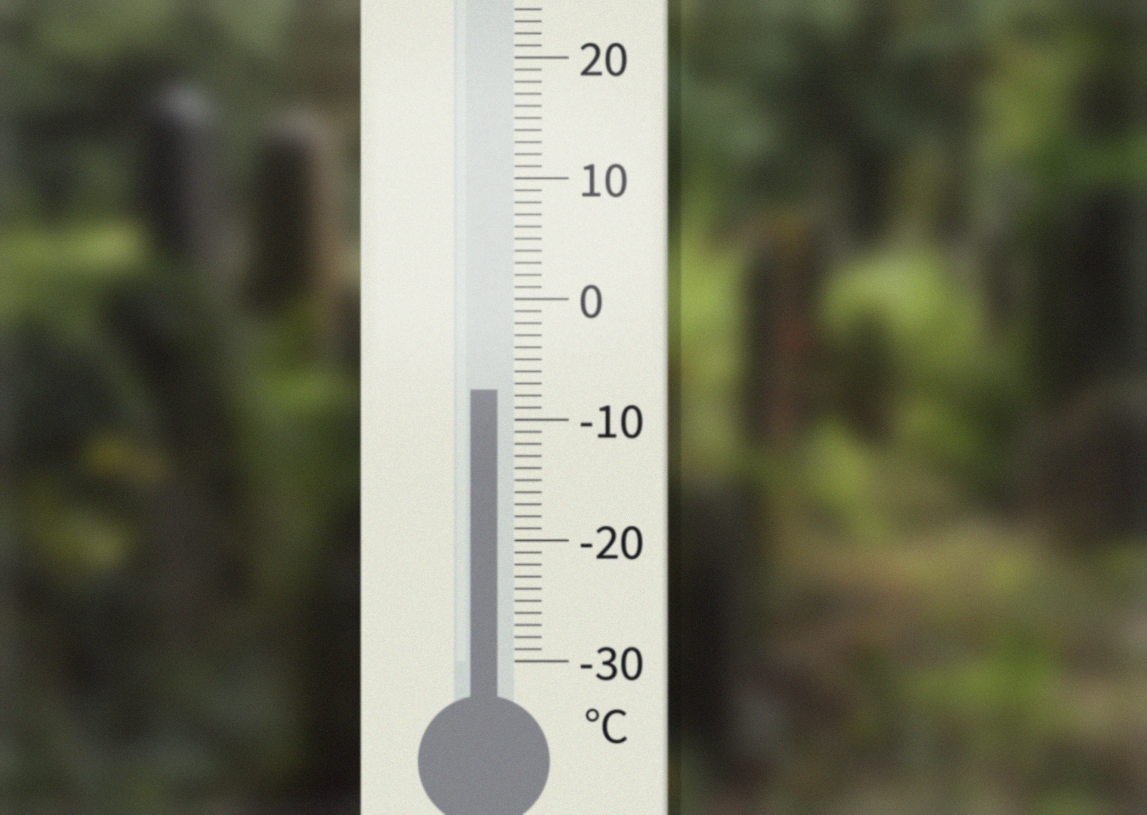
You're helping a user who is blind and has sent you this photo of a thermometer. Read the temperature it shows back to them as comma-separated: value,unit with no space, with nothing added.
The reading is -7.5,°C
